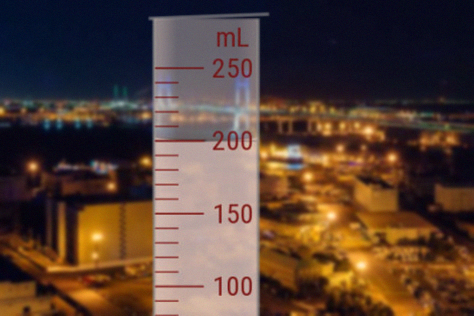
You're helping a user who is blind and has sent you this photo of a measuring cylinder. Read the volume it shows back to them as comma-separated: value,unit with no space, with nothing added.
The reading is 200,mL
